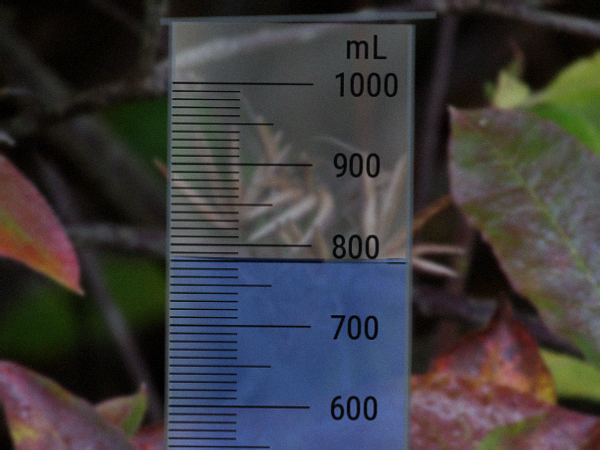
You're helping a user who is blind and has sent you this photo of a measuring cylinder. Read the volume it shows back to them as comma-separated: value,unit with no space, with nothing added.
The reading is 780,mL
